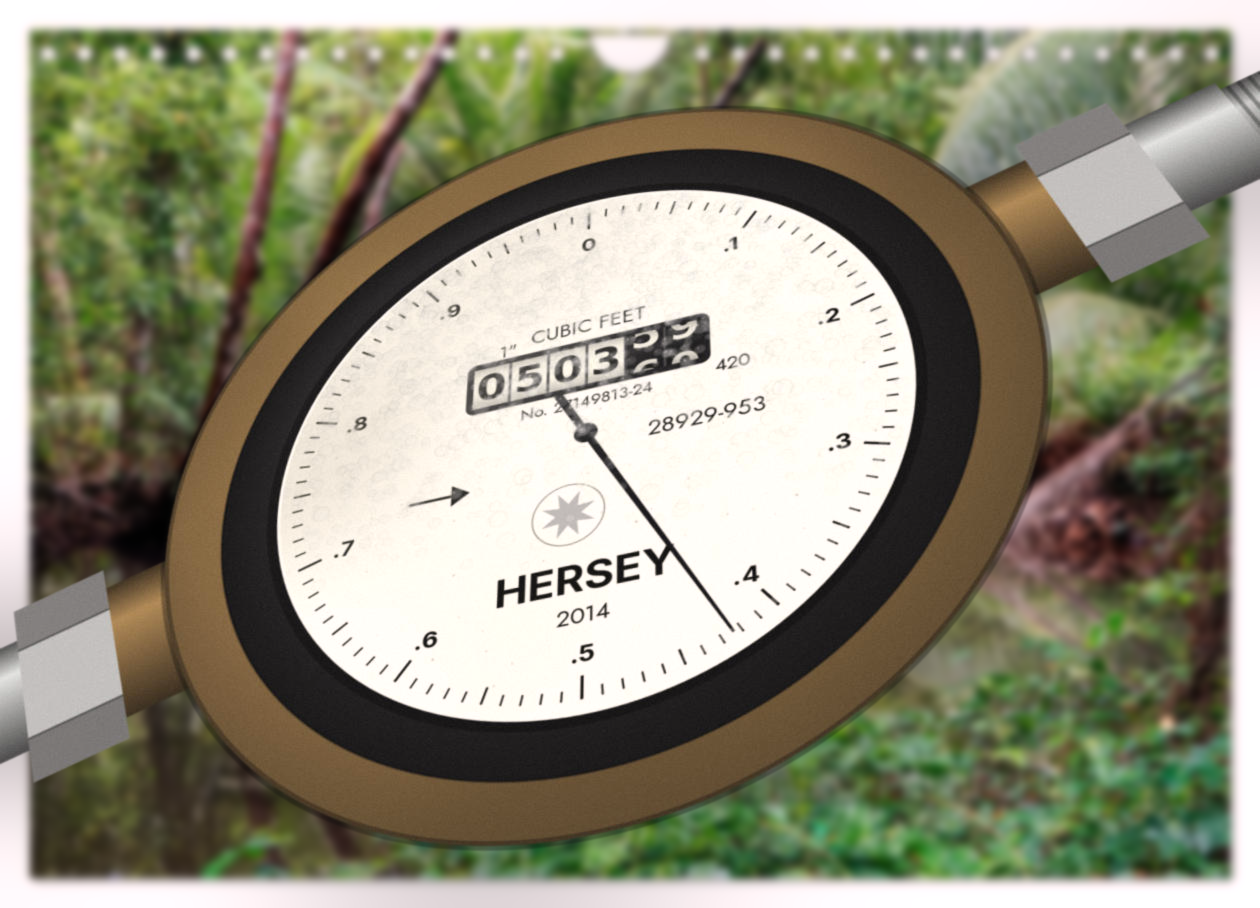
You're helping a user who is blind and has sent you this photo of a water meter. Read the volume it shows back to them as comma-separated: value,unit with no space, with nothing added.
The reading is 50359.42,ft³
